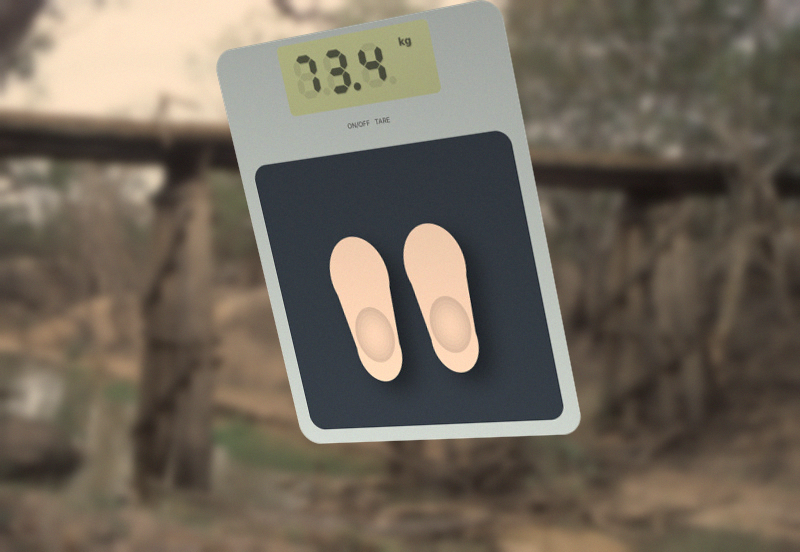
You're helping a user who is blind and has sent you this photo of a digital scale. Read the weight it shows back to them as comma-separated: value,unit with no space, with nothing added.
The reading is 73.4,kg
